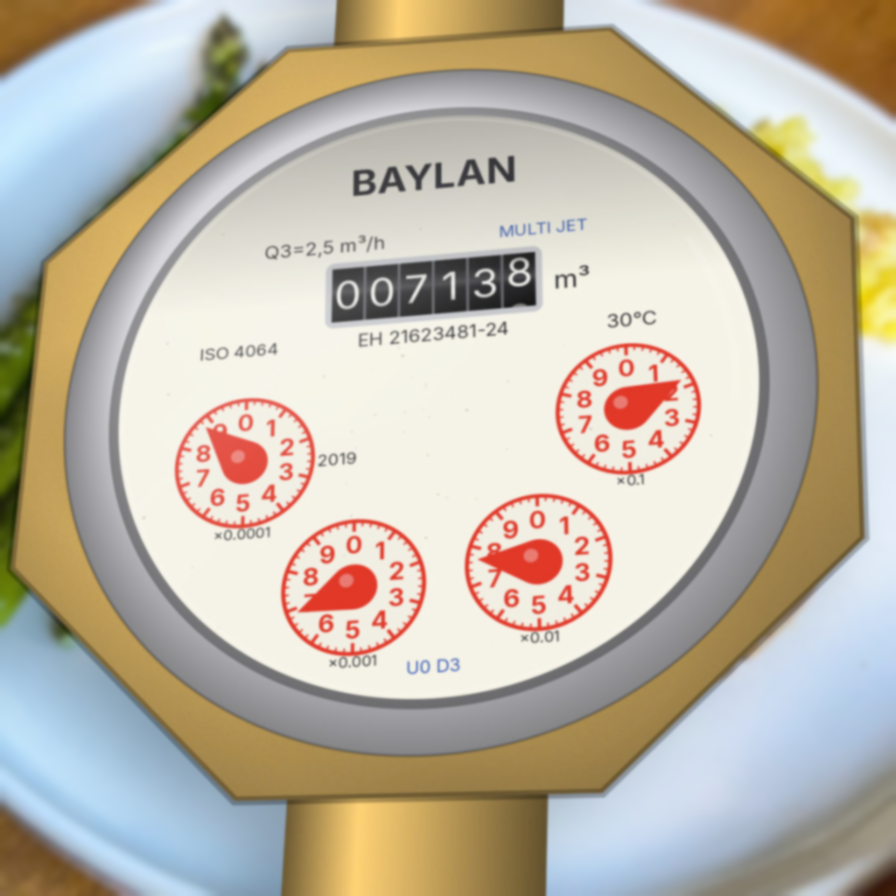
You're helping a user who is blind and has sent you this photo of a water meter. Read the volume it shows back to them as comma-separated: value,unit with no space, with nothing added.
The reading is 7138.1768,m³
